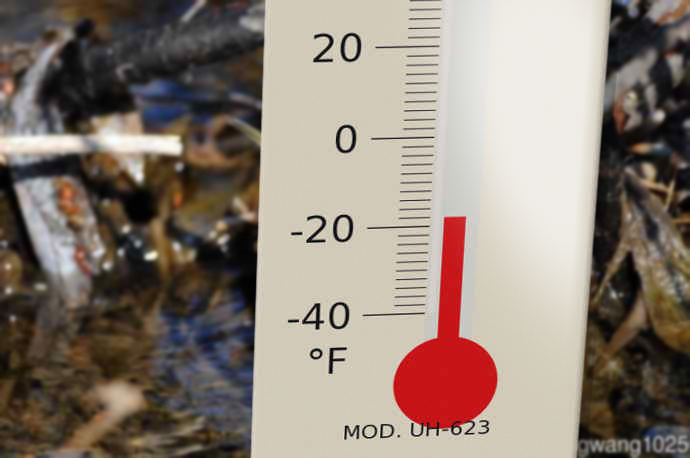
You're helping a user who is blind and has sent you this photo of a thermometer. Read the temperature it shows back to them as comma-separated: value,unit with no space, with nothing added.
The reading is -18,°F
